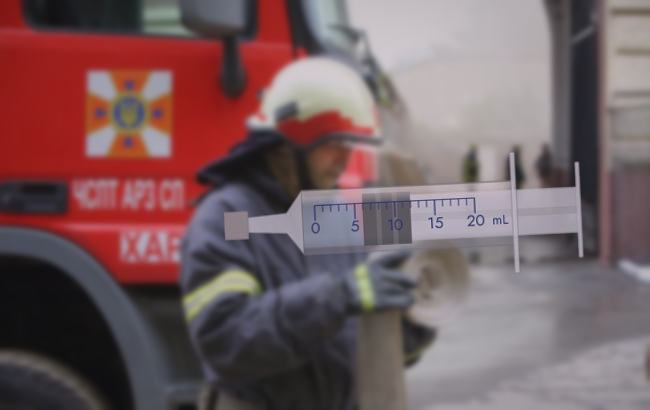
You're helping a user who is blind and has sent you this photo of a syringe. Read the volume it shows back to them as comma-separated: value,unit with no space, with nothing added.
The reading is 6,mL
